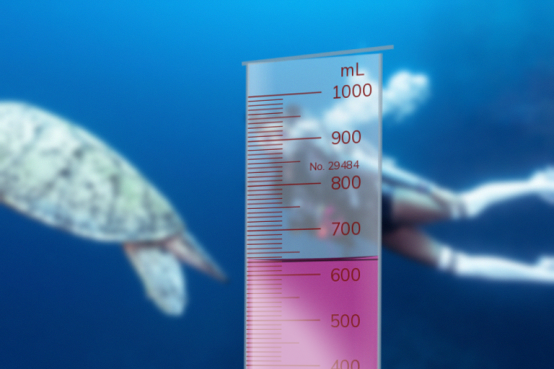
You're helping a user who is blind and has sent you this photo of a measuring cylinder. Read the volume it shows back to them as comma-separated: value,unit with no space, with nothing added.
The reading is 630,mL
